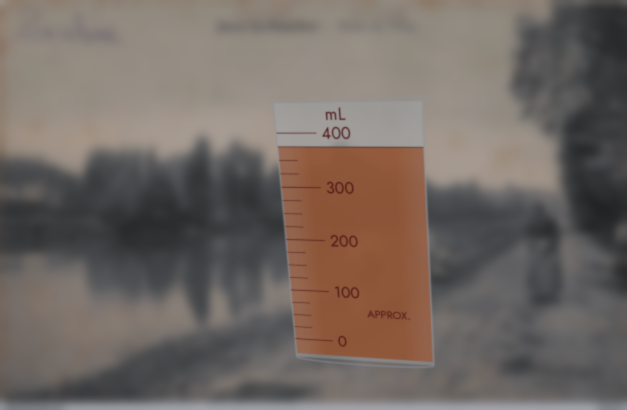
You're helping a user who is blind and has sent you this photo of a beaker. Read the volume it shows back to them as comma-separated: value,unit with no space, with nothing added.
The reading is 375,mL
